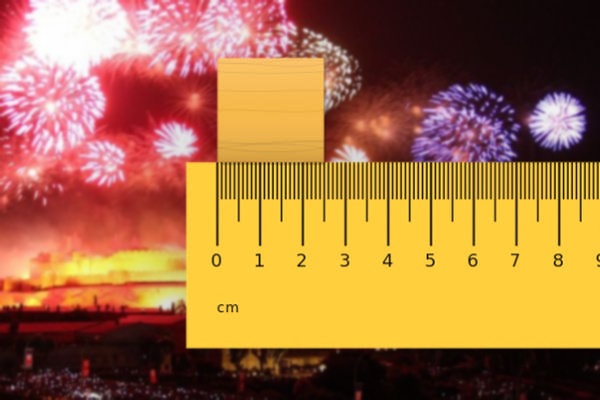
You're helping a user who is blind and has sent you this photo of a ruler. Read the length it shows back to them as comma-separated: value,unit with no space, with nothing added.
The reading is 2.5,cm
